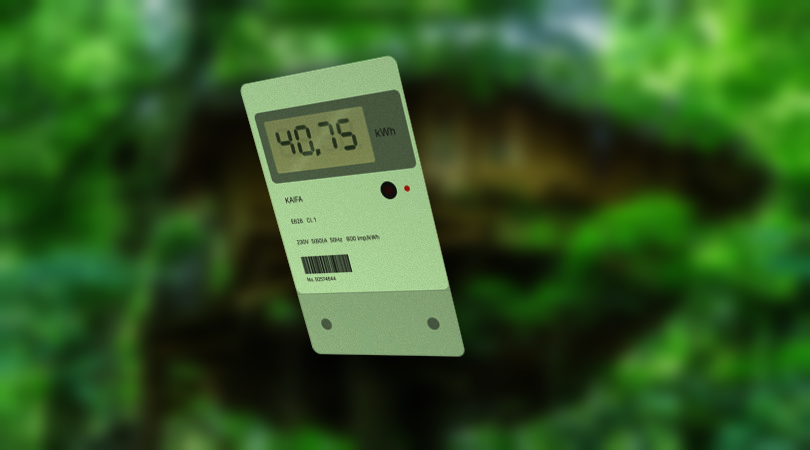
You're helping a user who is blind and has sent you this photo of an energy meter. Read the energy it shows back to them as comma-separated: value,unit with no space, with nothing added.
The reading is 40.75,kWh
